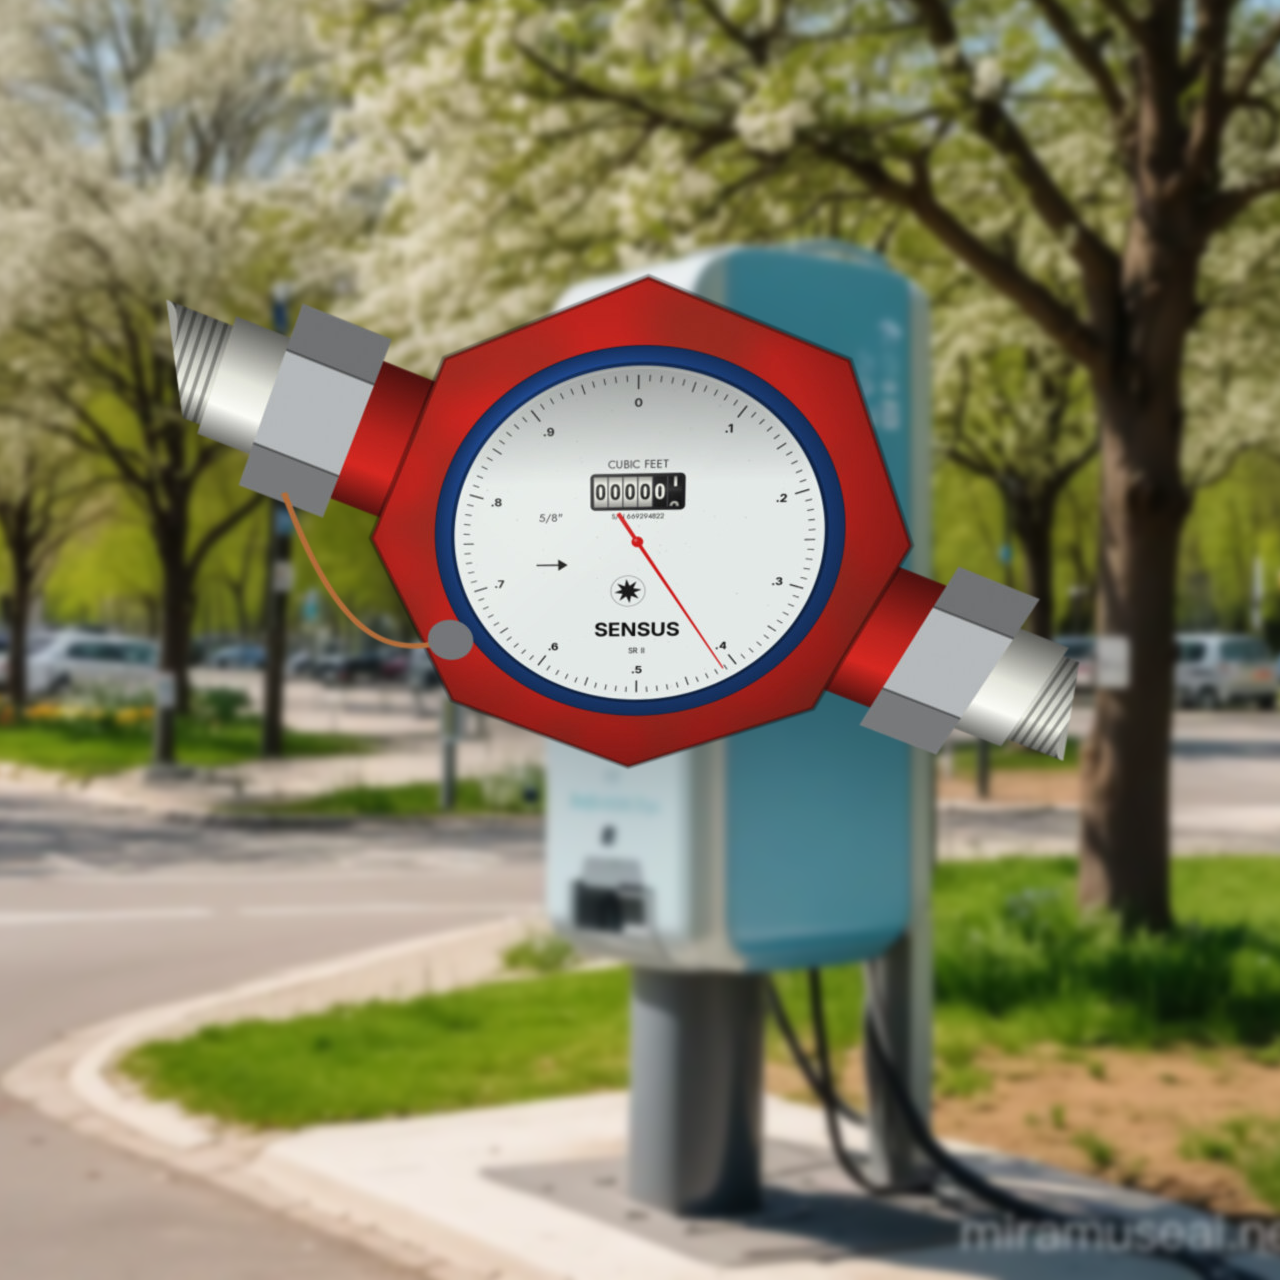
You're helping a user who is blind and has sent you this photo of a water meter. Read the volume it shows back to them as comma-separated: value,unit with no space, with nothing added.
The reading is 1.41,ft³
